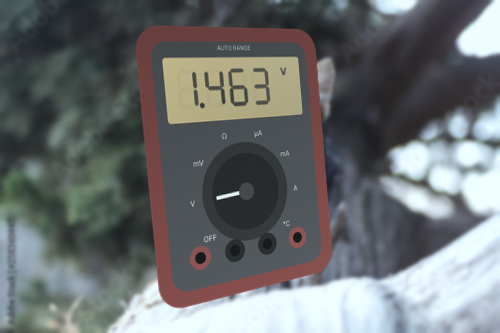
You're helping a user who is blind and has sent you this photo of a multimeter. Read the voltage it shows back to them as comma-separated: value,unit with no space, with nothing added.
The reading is 1.463,V
